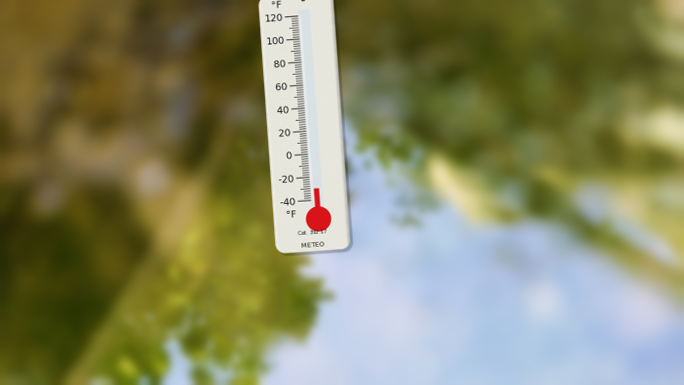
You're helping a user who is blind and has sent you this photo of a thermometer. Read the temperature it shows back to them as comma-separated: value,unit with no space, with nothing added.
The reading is -30,°F
